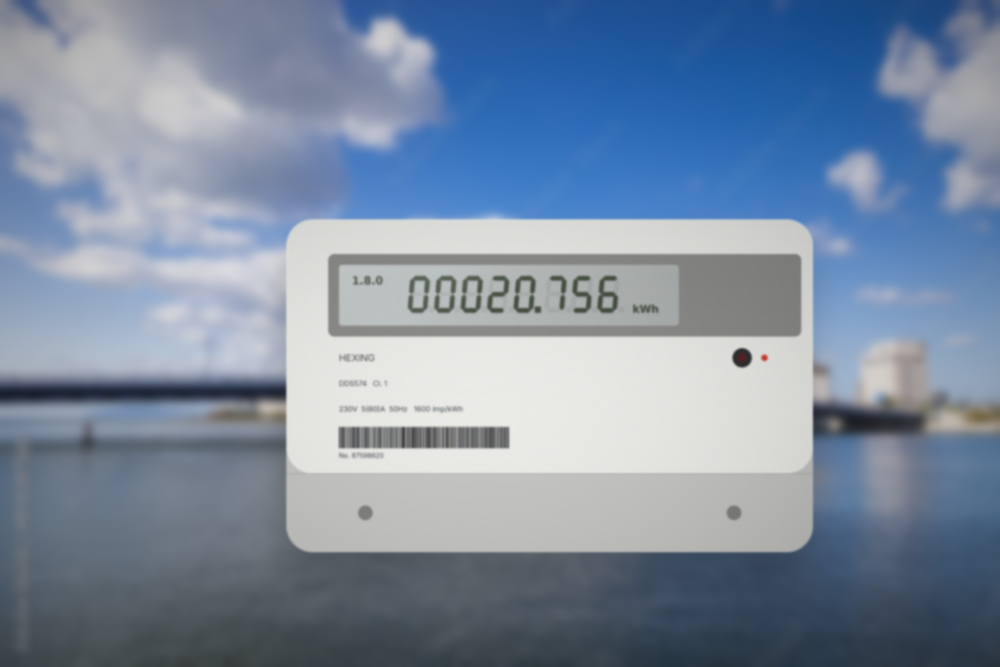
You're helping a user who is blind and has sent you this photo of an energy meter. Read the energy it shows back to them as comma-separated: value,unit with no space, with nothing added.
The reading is 20.756,kWh
